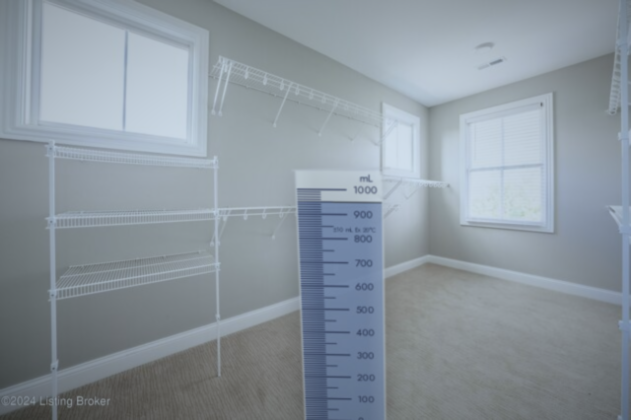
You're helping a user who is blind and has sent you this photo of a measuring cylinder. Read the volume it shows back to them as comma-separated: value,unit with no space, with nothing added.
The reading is 950,mL
